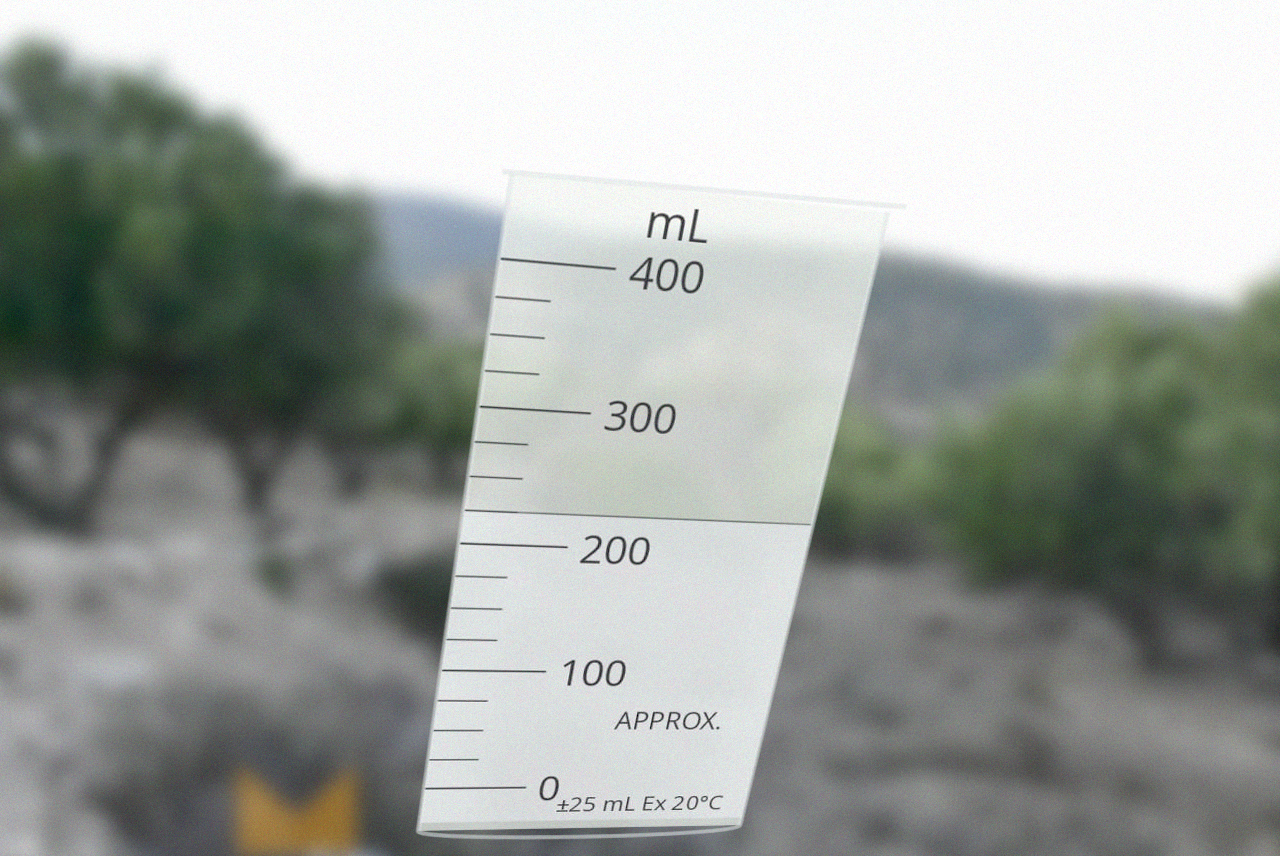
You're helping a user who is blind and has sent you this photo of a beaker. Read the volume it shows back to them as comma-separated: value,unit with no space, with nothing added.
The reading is 225,mL
